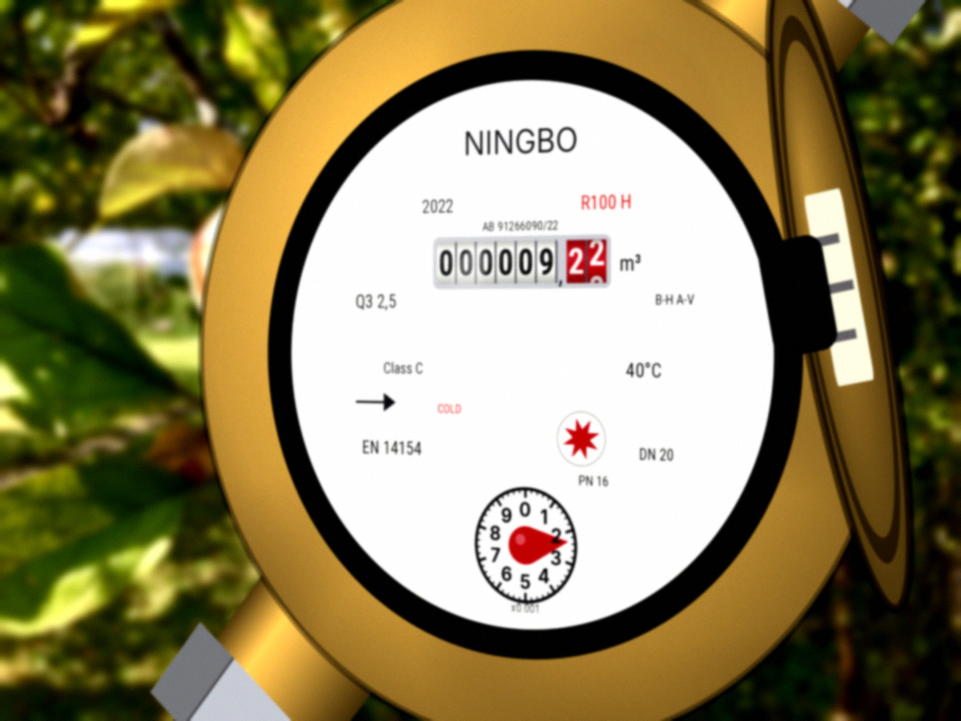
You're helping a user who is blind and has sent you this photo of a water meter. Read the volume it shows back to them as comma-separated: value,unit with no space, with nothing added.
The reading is 9.222,m³
